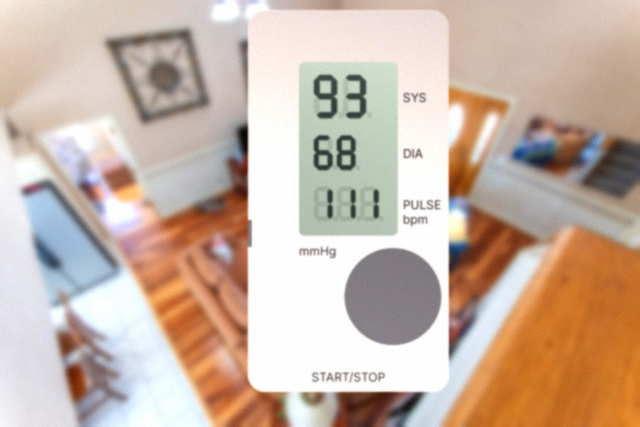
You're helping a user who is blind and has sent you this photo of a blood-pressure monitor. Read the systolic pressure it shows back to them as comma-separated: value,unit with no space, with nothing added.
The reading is 93,mmHg
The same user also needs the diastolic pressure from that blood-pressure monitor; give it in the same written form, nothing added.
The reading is 68,mmHg
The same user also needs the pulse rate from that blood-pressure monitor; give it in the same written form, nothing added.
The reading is 111,bpm
